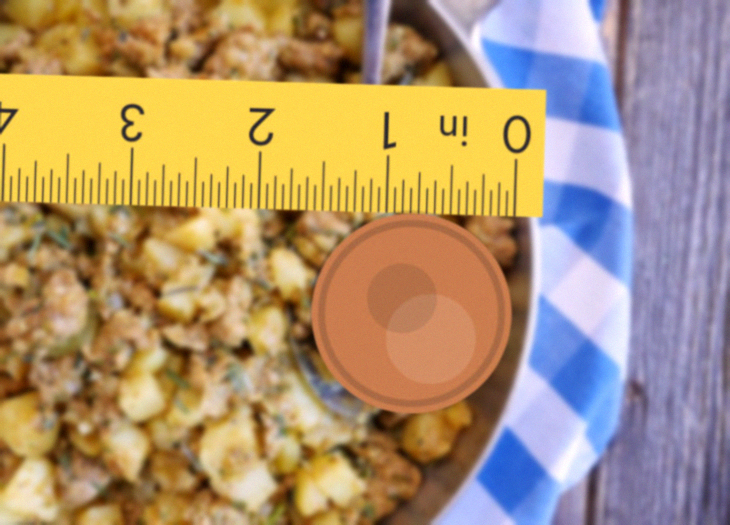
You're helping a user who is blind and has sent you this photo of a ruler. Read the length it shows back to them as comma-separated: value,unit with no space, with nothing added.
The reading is 1.5625,in
